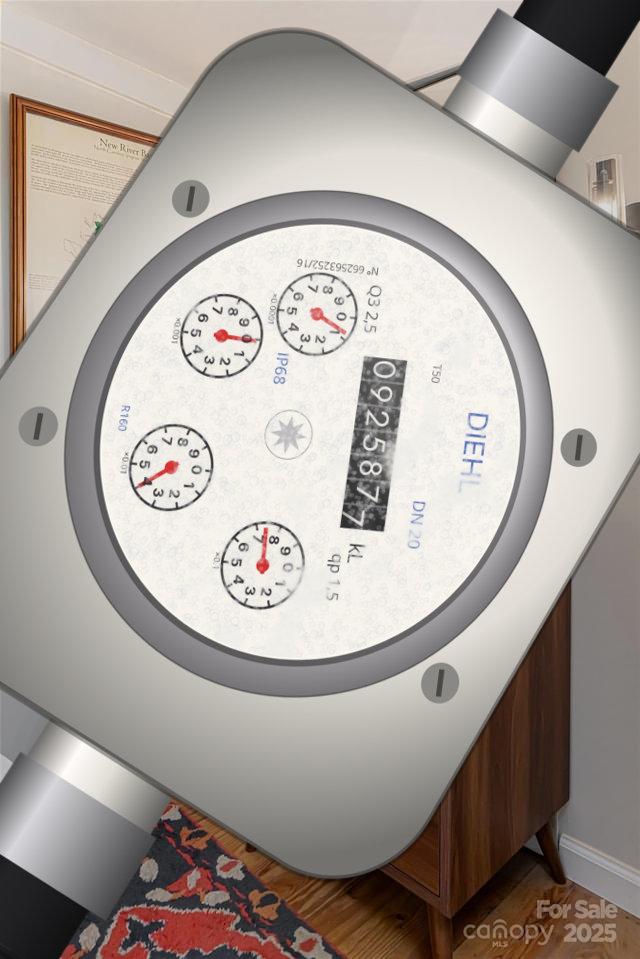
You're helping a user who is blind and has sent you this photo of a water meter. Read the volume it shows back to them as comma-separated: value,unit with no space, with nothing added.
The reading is 925876.7400,kL
